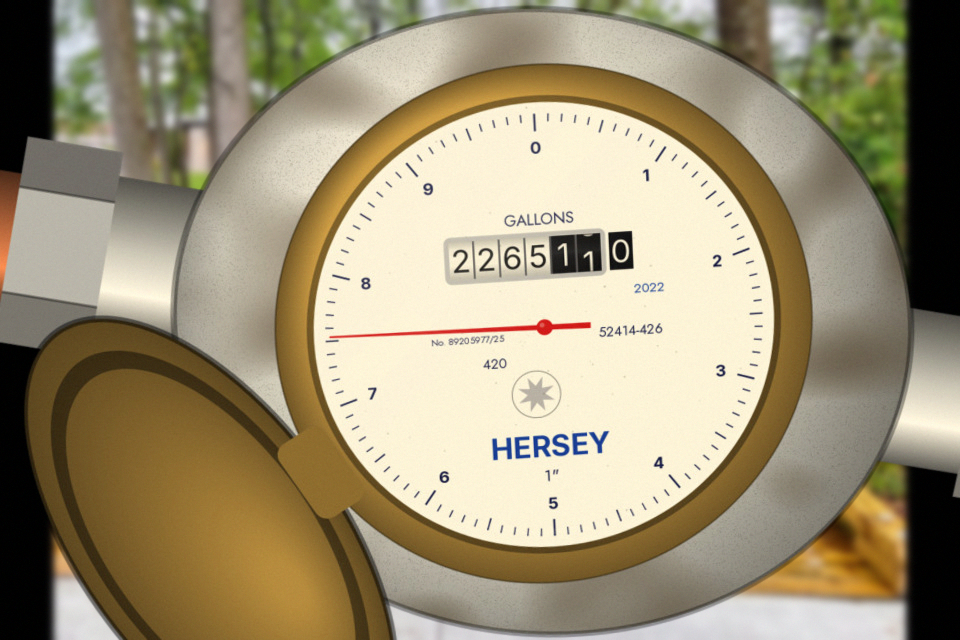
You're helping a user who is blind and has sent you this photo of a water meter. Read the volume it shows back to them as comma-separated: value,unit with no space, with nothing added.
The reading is 2265107.5,gal
